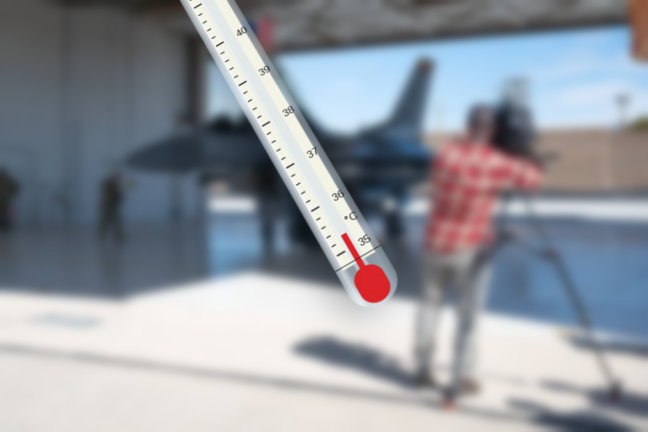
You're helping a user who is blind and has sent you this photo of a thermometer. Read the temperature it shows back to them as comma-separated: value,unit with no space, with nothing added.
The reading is 35.3,°C
